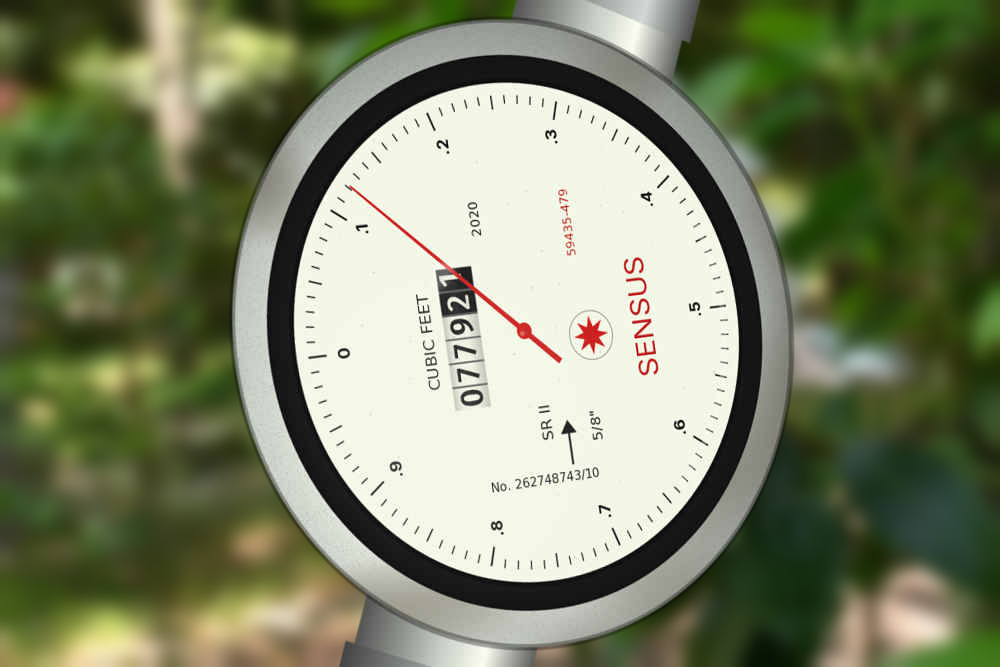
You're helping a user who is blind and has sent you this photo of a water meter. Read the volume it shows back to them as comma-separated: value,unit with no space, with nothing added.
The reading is 77921.12,ft³
